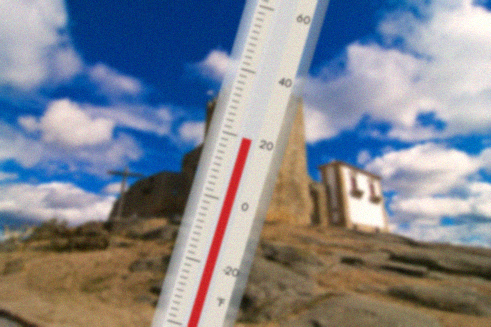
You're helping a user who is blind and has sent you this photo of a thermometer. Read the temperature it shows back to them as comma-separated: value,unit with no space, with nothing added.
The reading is 20,°F
